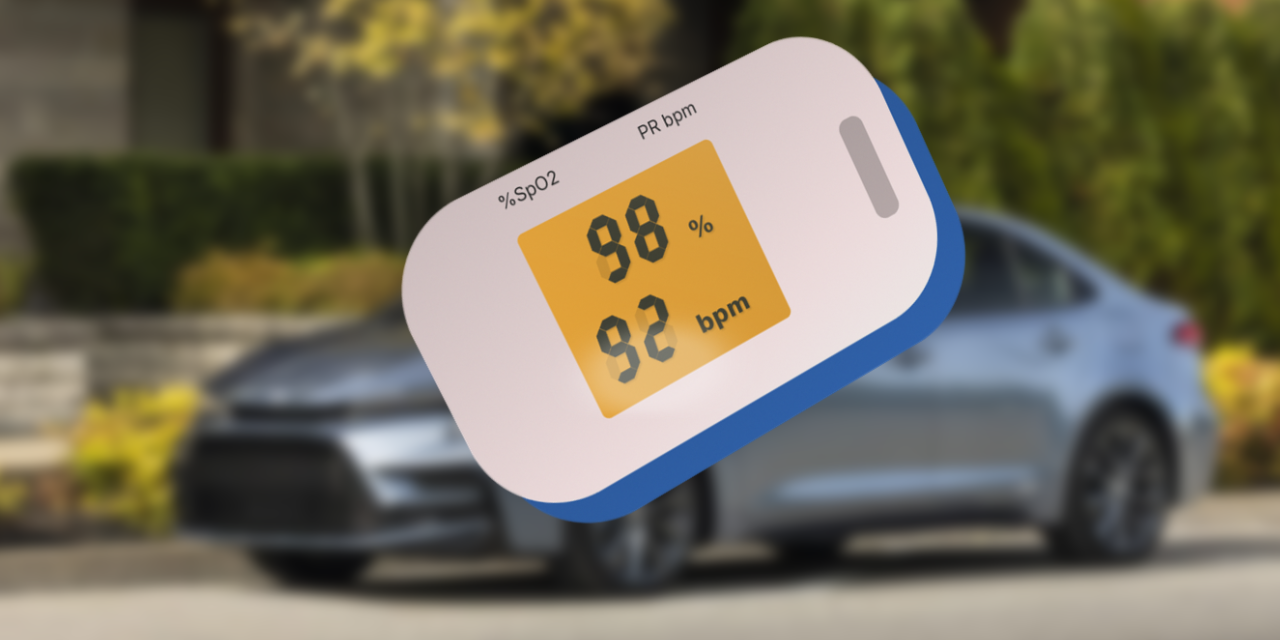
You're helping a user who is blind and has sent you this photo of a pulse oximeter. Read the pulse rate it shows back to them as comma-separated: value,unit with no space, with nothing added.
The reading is 92,bpm
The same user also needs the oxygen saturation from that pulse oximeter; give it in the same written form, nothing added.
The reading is 98,%
